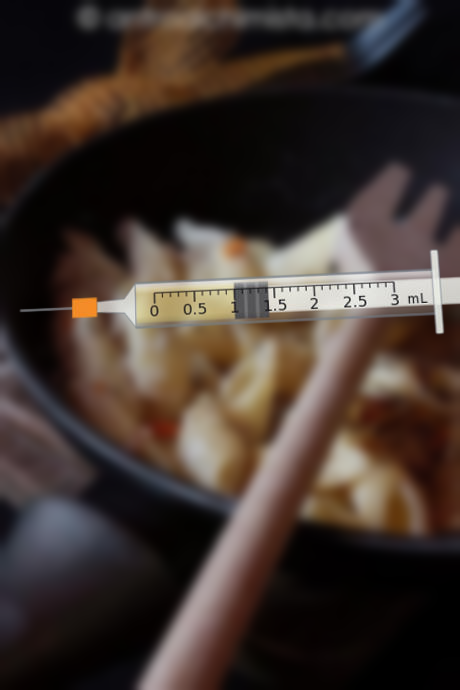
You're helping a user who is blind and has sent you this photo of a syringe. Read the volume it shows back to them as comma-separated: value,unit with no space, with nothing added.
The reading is 1,mL
